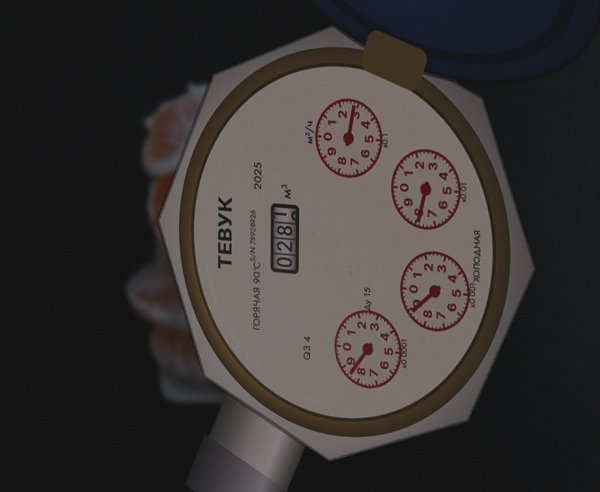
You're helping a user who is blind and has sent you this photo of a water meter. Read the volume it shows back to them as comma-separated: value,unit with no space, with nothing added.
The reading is 281.2788,m³
